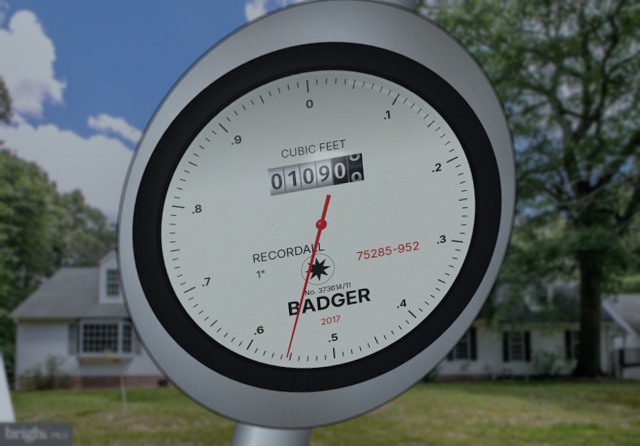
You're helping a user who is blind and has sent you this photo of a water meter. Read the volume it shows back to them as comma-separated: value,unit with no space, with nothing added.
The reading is 10908.55,ft³
